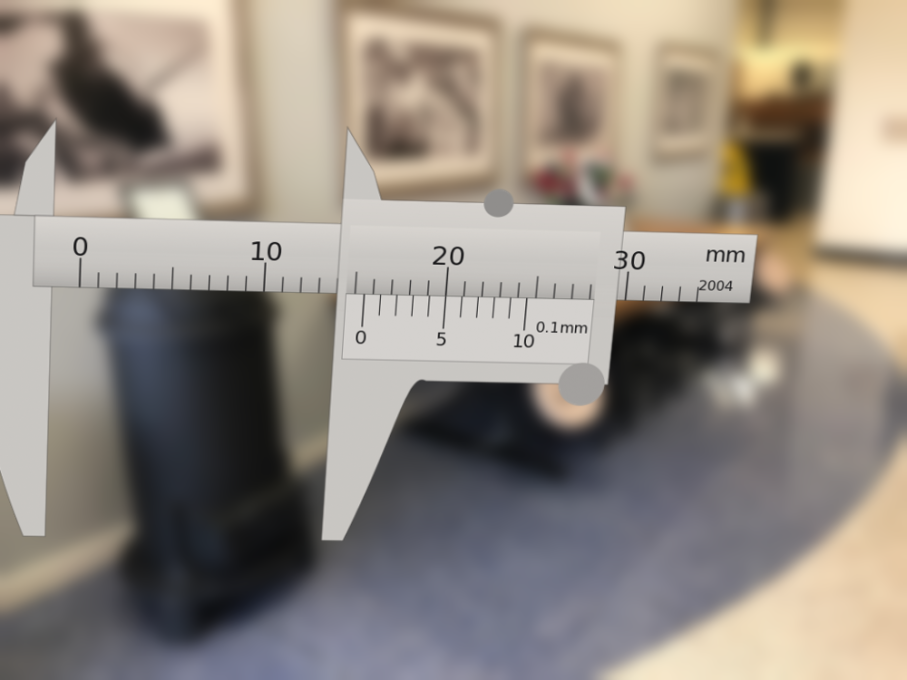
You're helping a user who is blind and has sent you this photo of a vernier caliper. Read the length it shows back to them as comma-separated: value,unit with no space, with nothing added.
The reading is 15.5,mm
